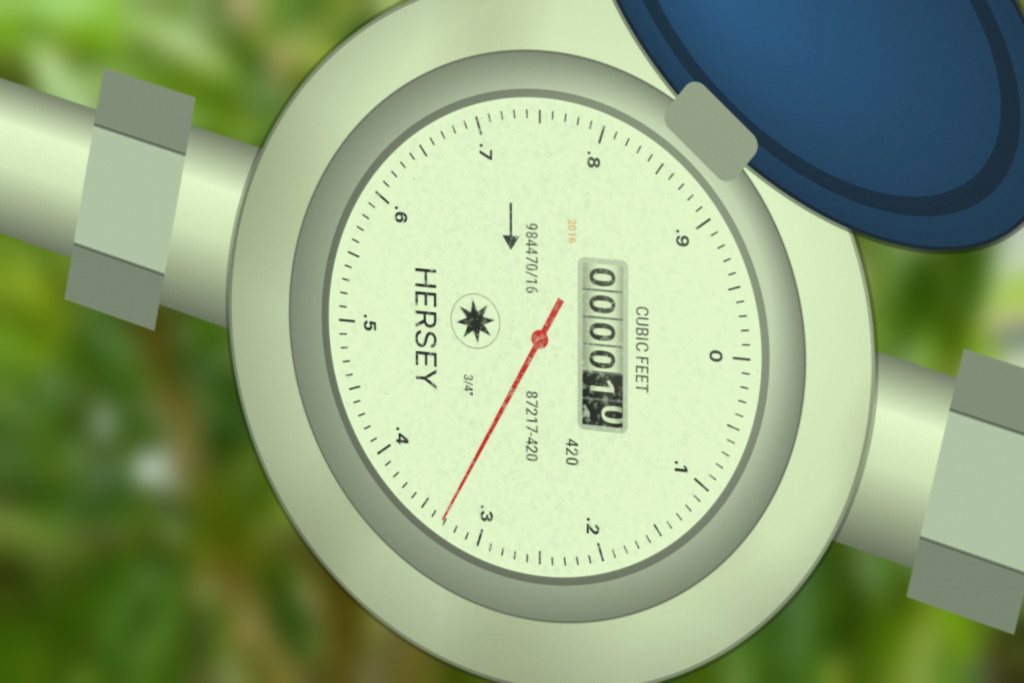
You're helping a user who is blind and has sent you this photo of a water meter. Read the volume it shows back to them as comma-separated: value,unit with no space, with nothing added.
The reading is 10.33,ft³
